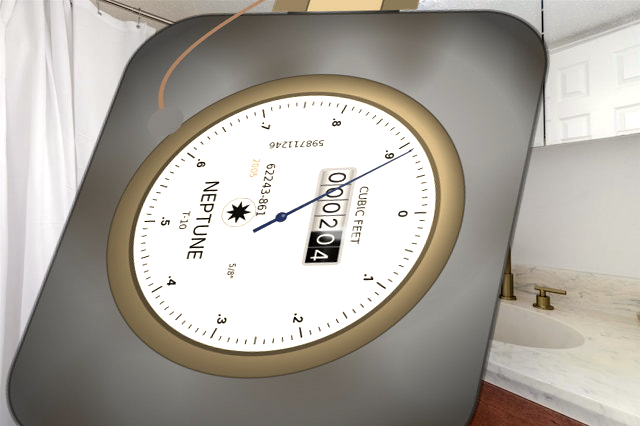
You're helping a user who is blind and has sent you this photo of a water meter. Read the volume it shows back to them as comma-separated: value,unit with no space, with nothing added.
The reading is 203.91,ft³
